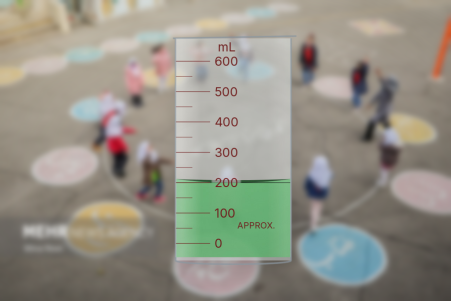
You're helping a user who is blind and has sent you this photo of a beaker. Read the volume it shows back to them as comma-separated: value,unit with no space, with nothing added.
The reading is 200,mL
